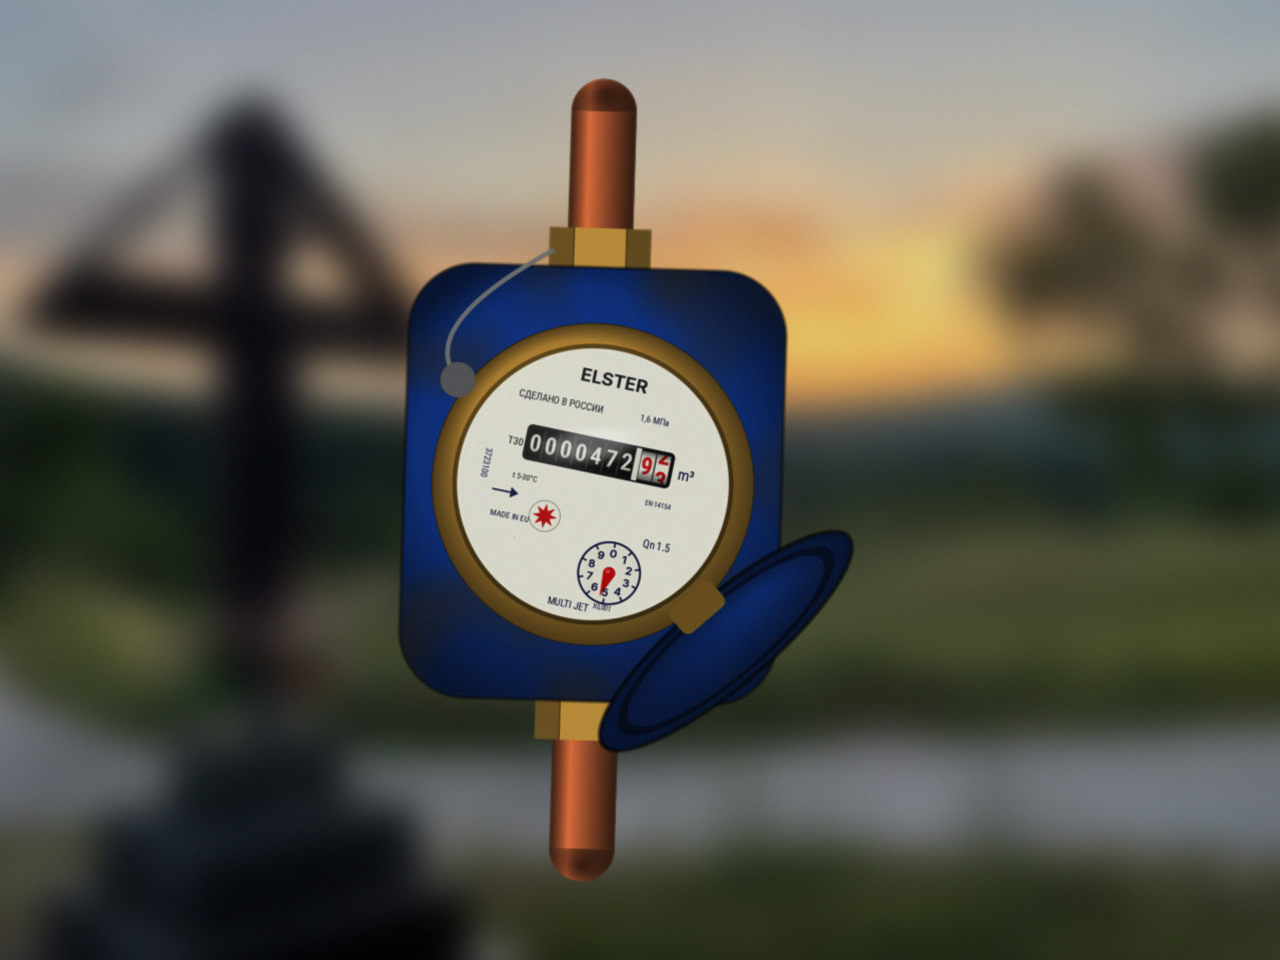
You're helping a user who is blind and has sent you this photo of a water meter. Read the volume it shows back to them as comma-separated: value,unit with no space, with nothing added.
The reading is 472.925,m³
